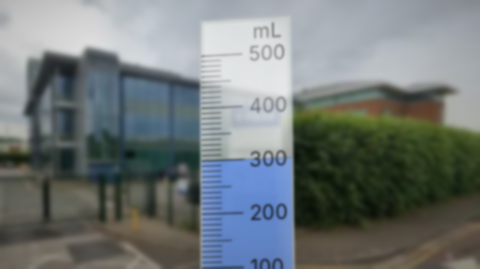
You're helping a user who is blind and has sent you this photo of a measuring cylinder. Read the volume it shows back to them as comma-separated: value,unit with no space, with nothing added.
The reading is 300,mL
